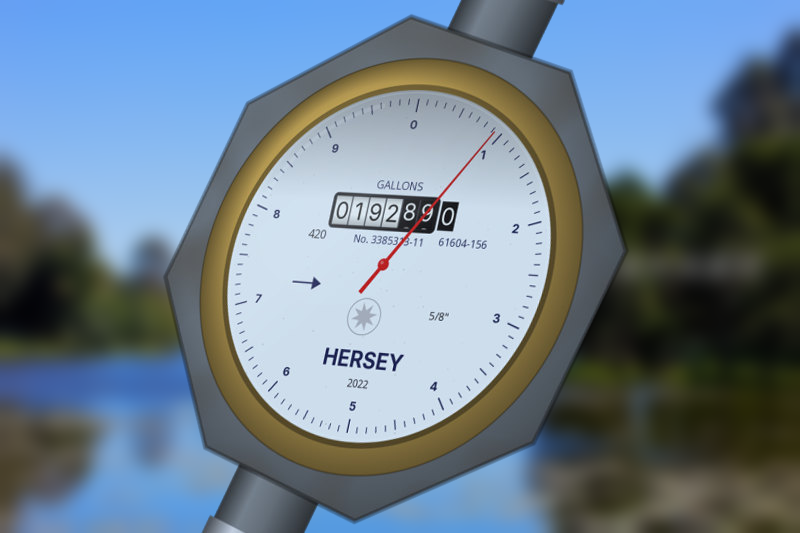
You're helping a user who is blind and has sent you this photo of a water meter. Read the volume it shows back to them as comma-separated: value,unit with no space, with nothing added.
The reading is 192890.9,gal
